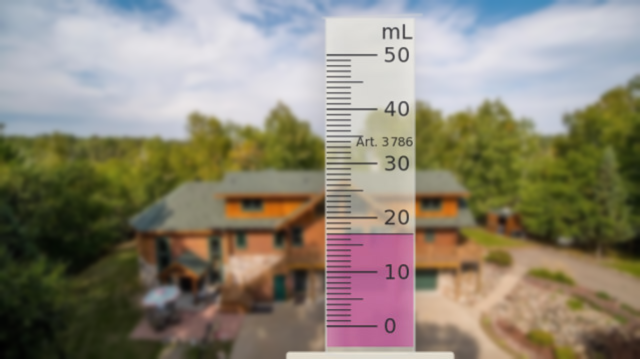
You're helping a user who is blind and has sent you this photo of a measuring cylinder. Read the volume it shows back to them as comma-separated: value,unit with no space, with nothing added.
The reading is 17,mL
